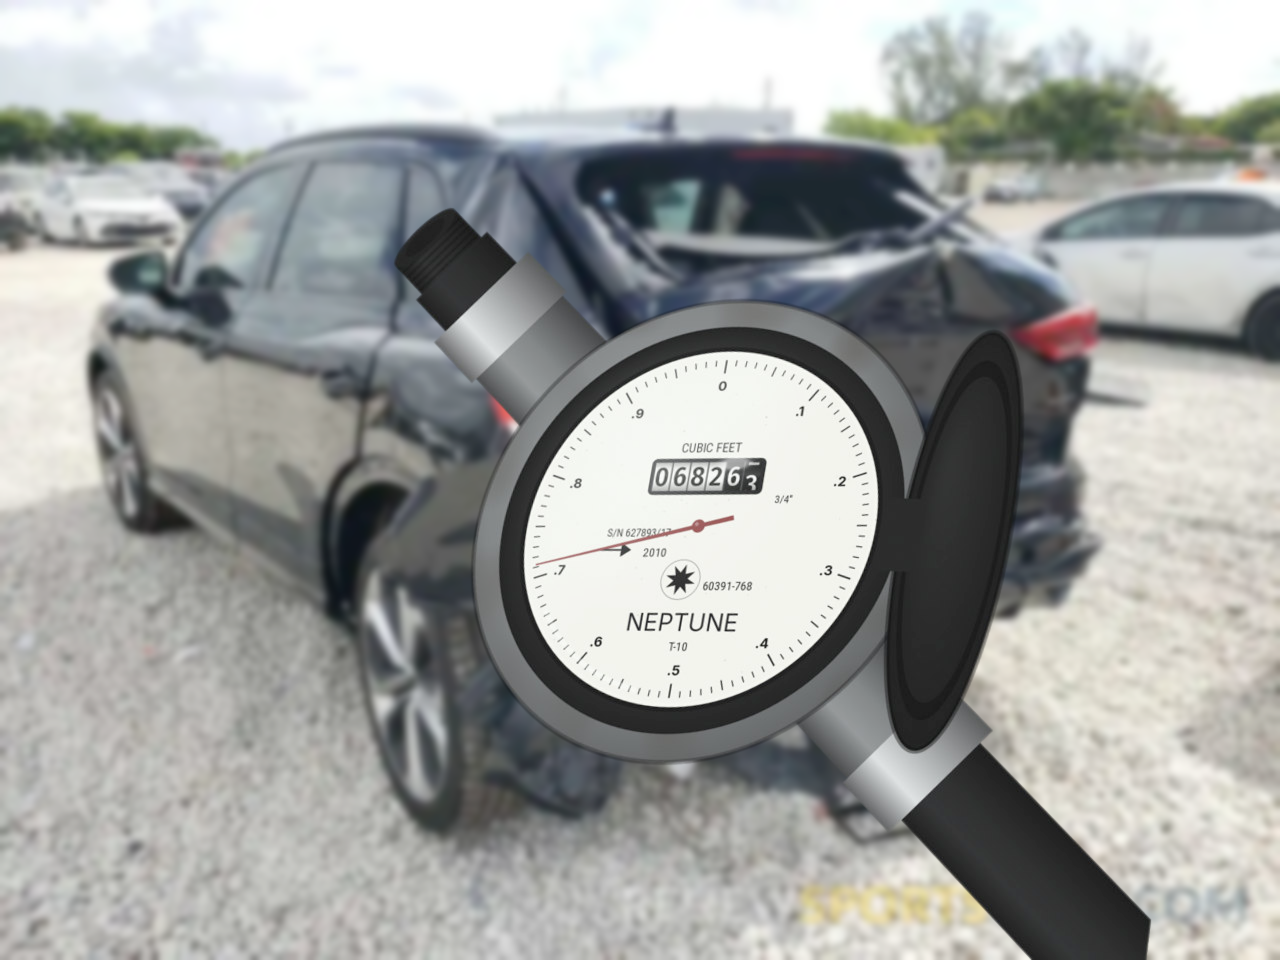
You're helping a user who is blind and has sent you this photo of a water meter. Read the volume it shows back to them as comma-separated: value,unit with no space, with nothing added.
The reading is 68262.71,ft³
